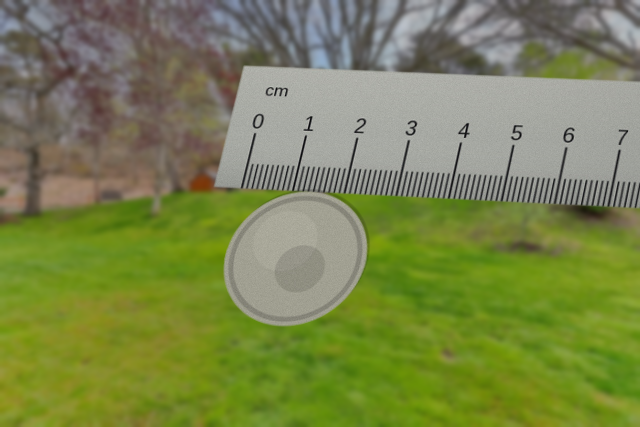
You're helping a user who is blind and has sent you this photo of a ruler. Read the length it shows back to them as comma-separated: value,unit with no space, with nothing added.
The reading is 2.7,cm
